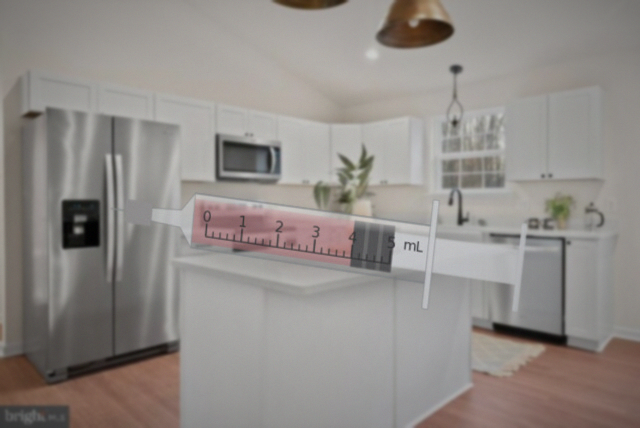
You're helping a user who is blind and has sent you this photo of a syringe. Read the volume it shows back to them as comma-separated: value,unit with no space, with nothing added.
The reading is 4,mL
